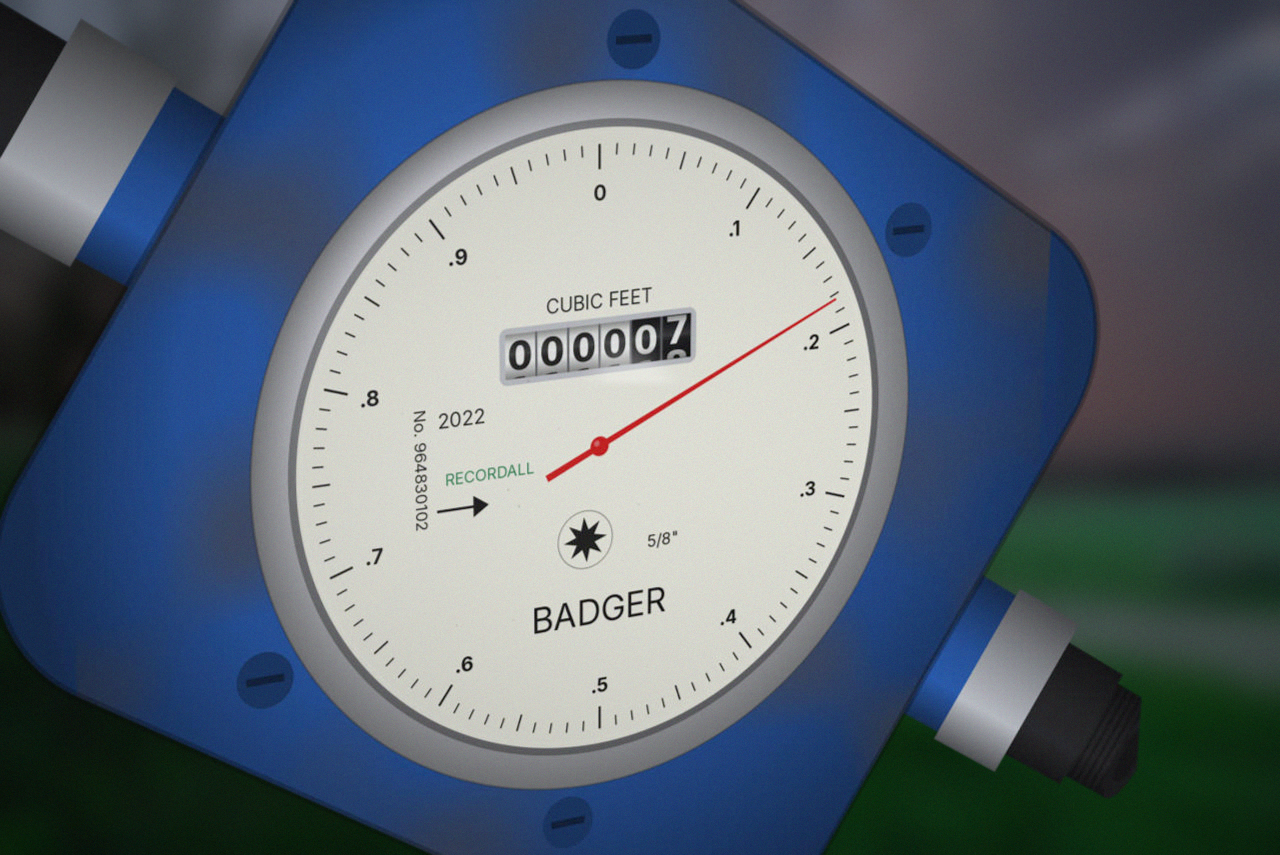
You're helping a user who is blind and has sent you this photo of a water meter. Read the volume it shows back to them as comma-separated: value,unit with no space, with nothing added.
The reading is 7.18,ft³
